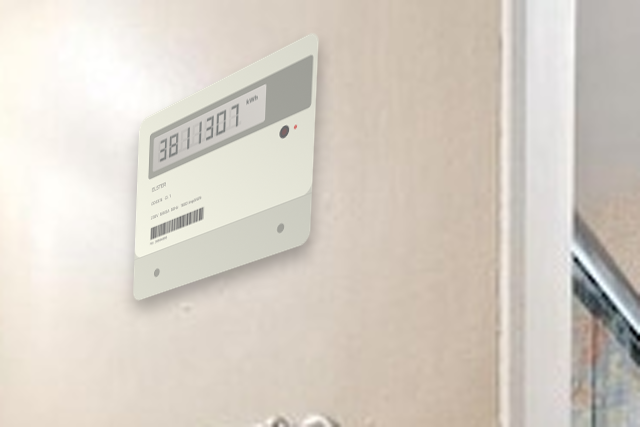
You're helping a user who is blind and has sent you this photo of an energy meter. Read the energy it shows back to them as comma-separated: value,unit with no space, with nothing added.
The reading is 3811307,kWh
